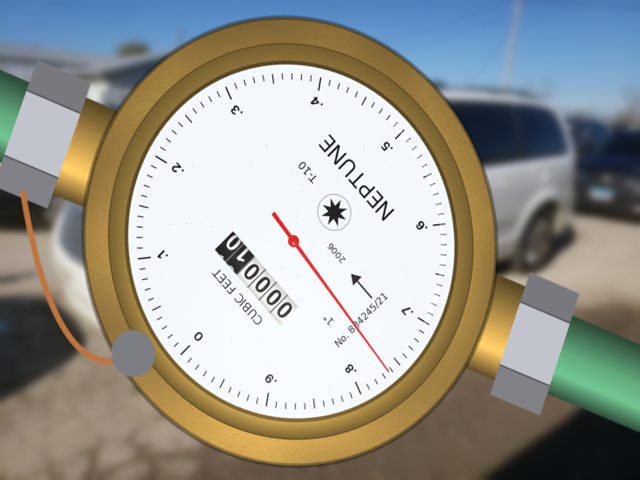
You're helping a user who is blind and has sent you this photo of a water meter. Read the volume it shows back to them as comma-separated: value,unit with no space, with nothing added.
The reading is 9.76,ft³
